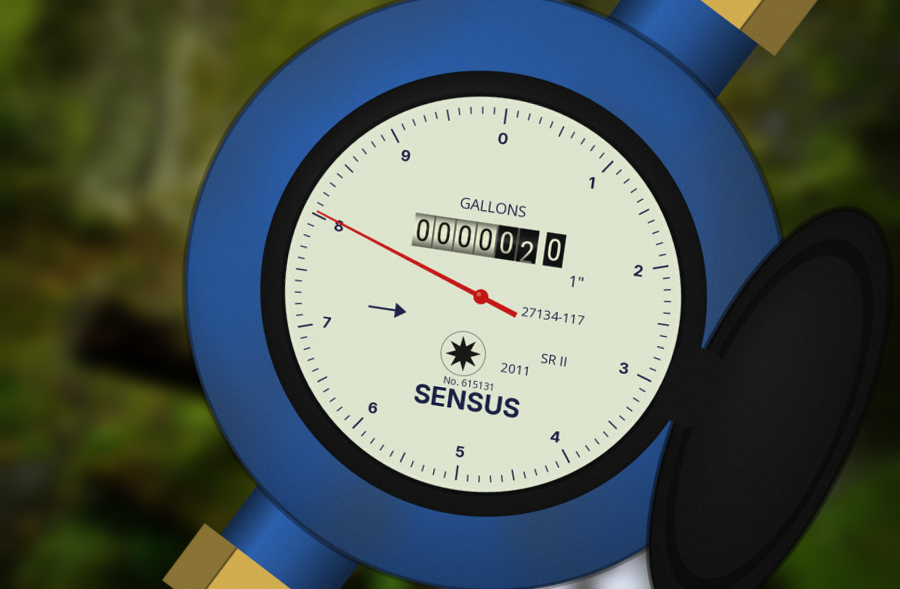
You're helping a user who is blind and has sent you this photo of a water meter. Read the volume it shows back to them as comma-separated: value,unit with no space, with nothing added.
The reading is 18.0,gal
